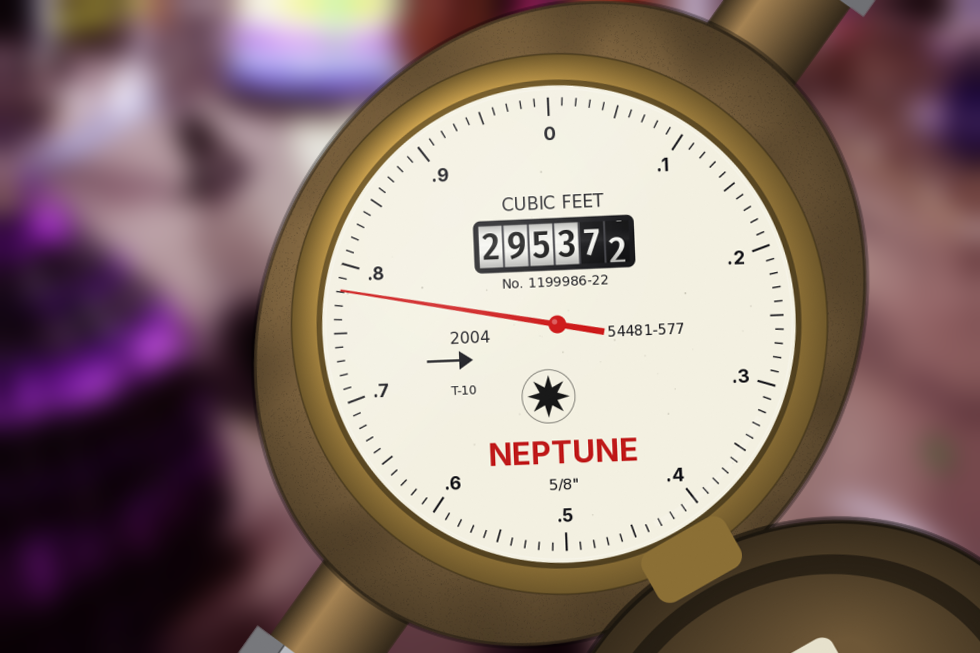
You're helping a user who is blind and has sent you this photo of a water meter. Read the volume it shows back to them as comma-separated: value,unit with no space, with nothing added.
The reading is 295371.78,ft³
